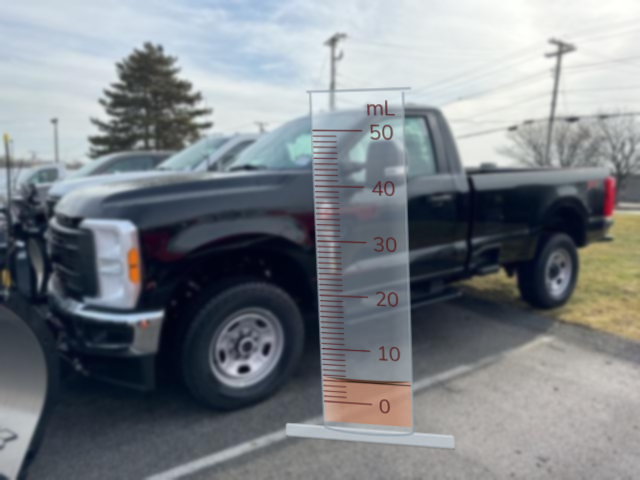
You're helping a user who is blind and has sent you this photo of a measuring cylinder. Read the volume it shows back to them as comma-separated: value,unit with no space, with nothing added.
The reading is 4,mL
